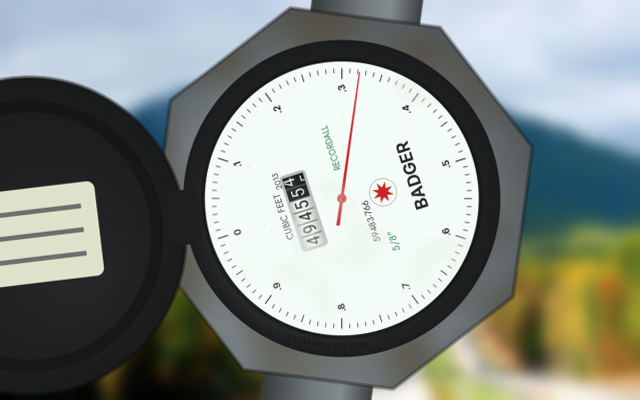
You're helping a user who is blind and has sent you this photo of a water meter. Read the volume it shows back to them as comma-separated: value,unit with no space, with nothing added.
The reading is 494554.32,ft³
